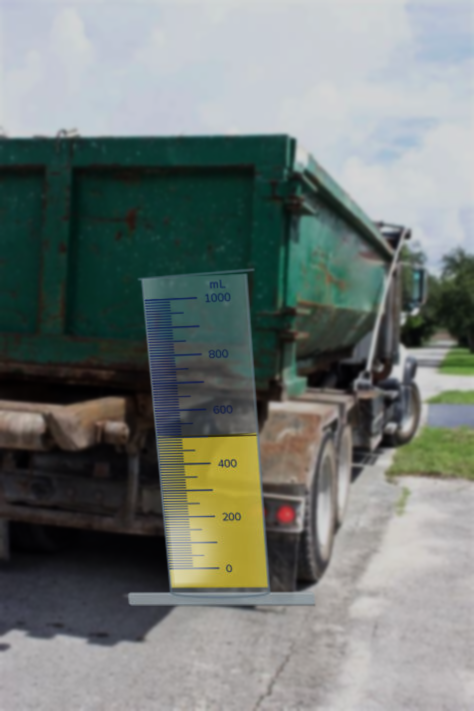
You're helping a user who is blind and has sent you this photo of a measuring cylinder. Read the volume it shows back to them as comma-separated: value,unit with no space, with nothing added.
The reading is 500,mL
